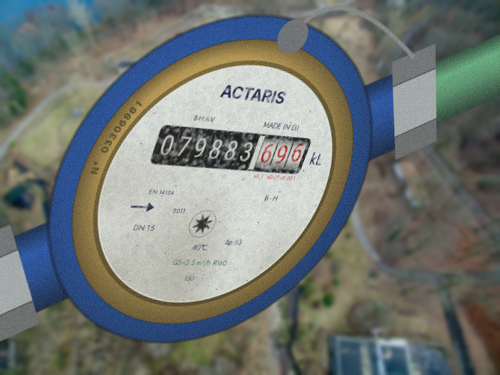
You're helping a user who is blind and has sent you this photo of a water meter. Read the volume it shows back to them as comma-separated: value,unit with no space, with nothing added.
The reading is 79883.696,kL
